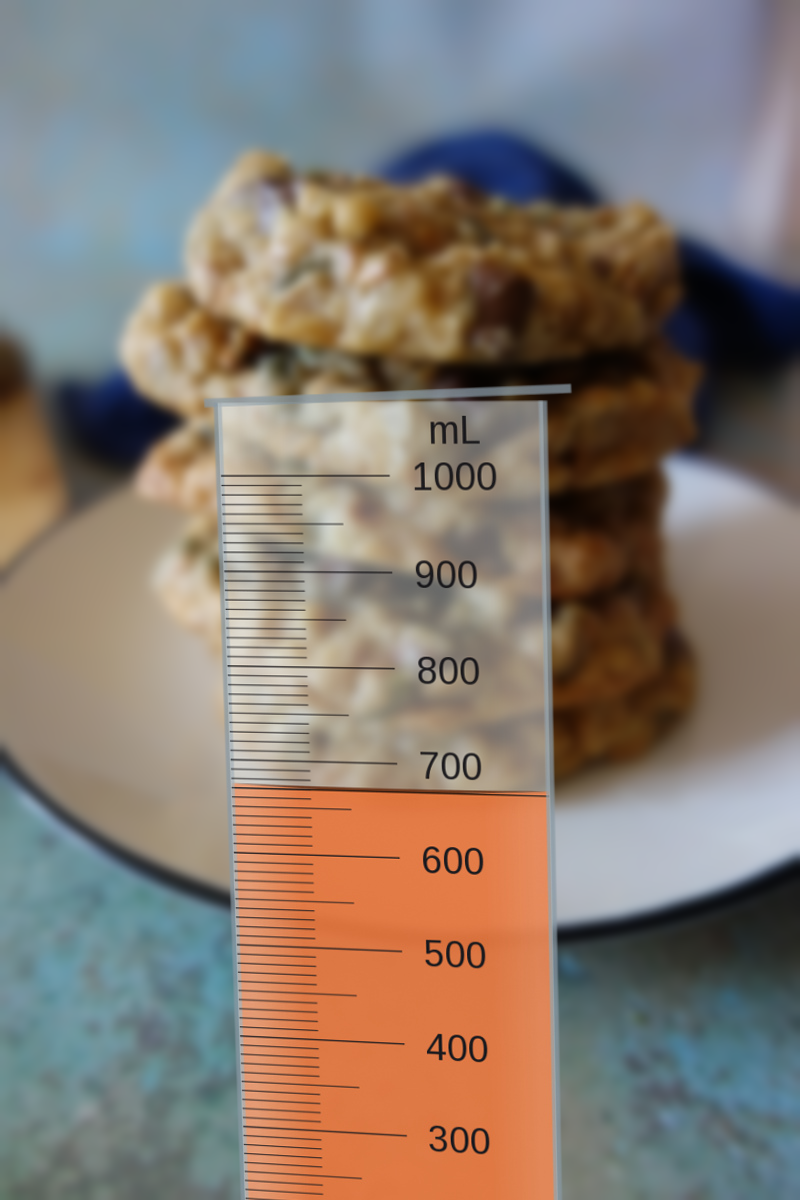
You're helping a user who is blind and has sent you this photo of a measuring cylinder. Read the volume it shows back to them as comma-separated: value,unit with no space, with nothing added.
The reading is 670,mL
